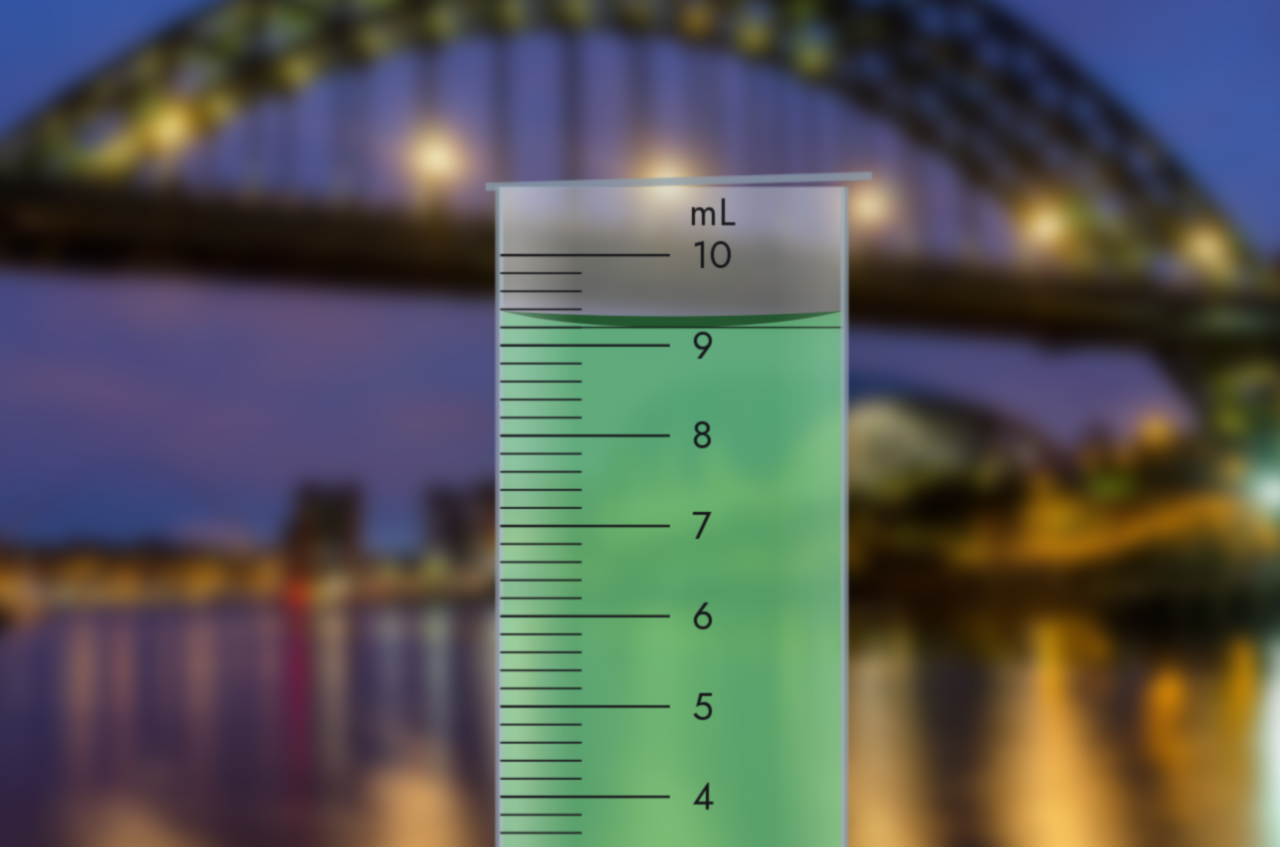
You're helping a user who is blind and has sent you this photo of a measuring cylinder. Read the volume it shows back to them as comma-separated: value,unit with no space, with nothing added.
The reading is 9.2,mL
